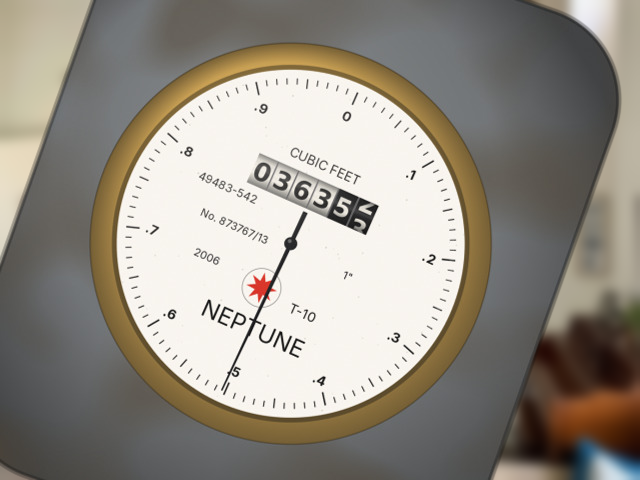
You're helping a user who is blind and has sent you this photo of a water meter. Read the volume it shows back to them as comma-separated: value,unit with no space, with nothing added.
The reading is 36352.50,ft³
